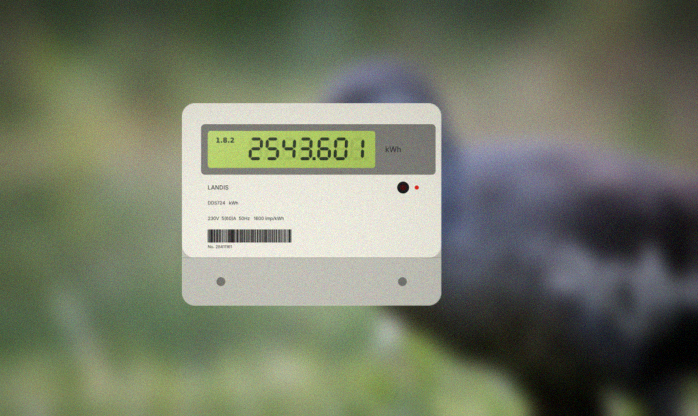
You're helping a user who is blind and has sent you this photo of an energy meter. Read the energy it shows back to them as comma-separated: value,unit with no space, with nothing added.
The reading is 2543.601,kWh
